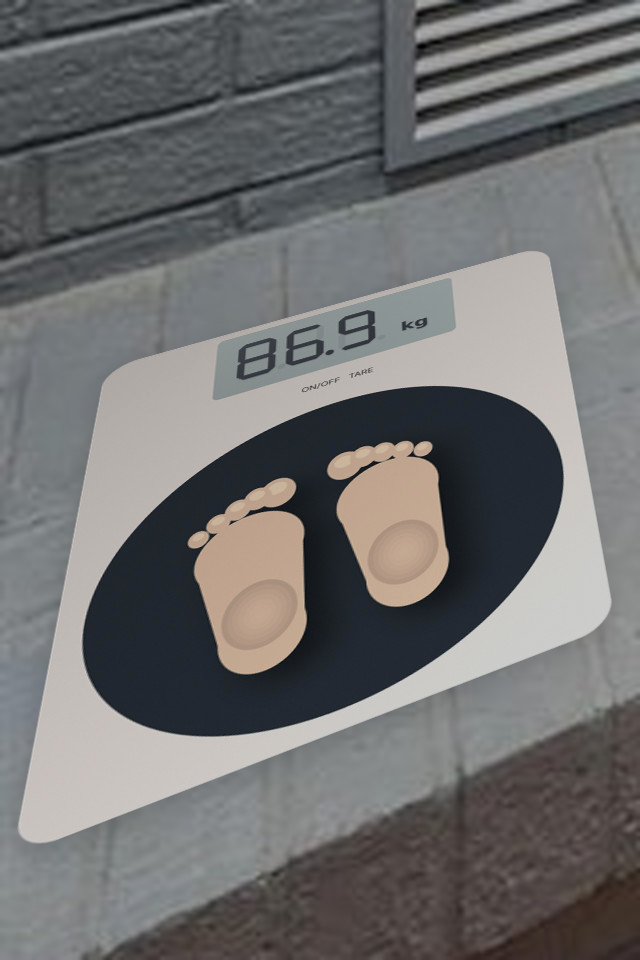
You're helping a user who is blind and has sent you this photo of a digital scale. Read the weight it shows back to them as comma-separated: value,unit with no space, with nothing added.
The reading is 86.9,kg
